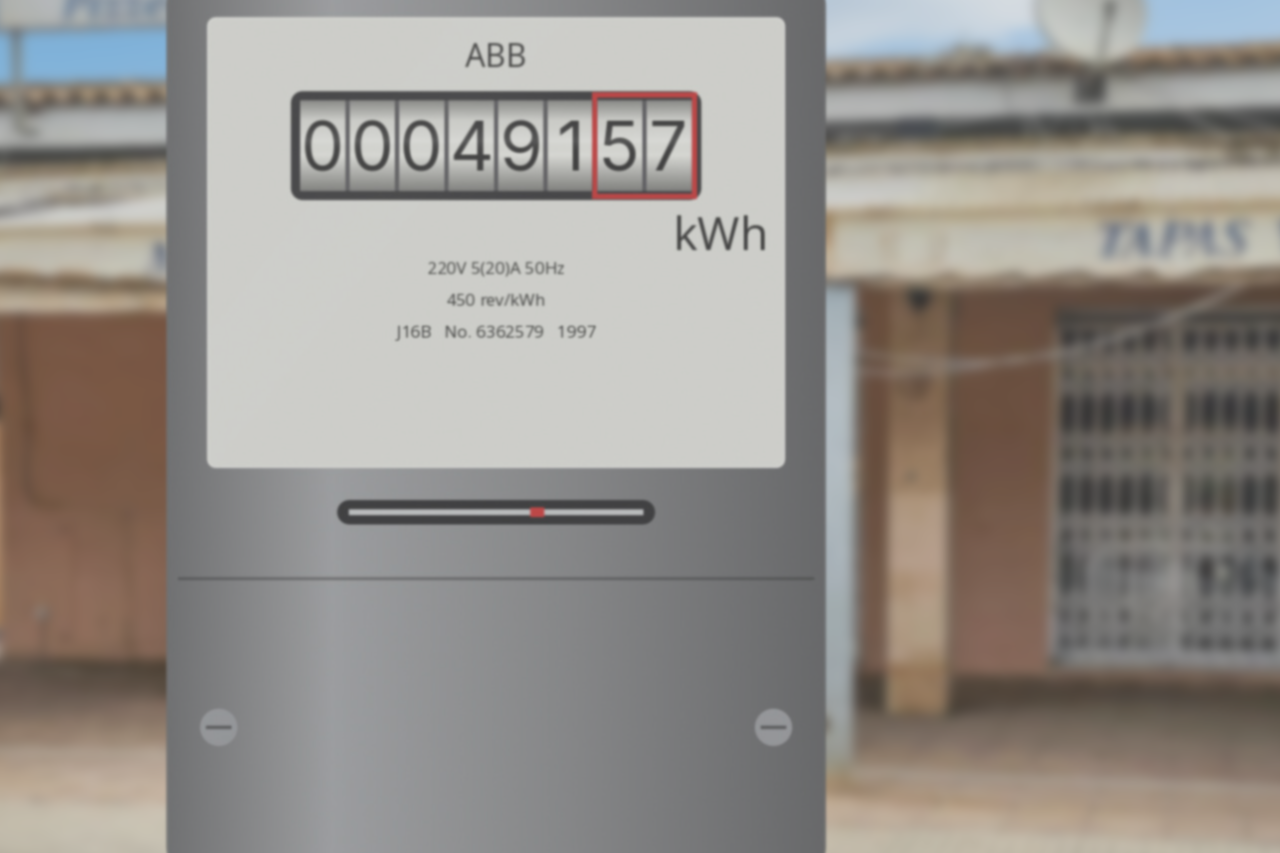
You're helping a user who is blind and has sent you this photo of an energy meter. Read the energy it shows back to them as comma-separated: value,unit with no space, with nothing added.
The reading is 491.57,kWh
